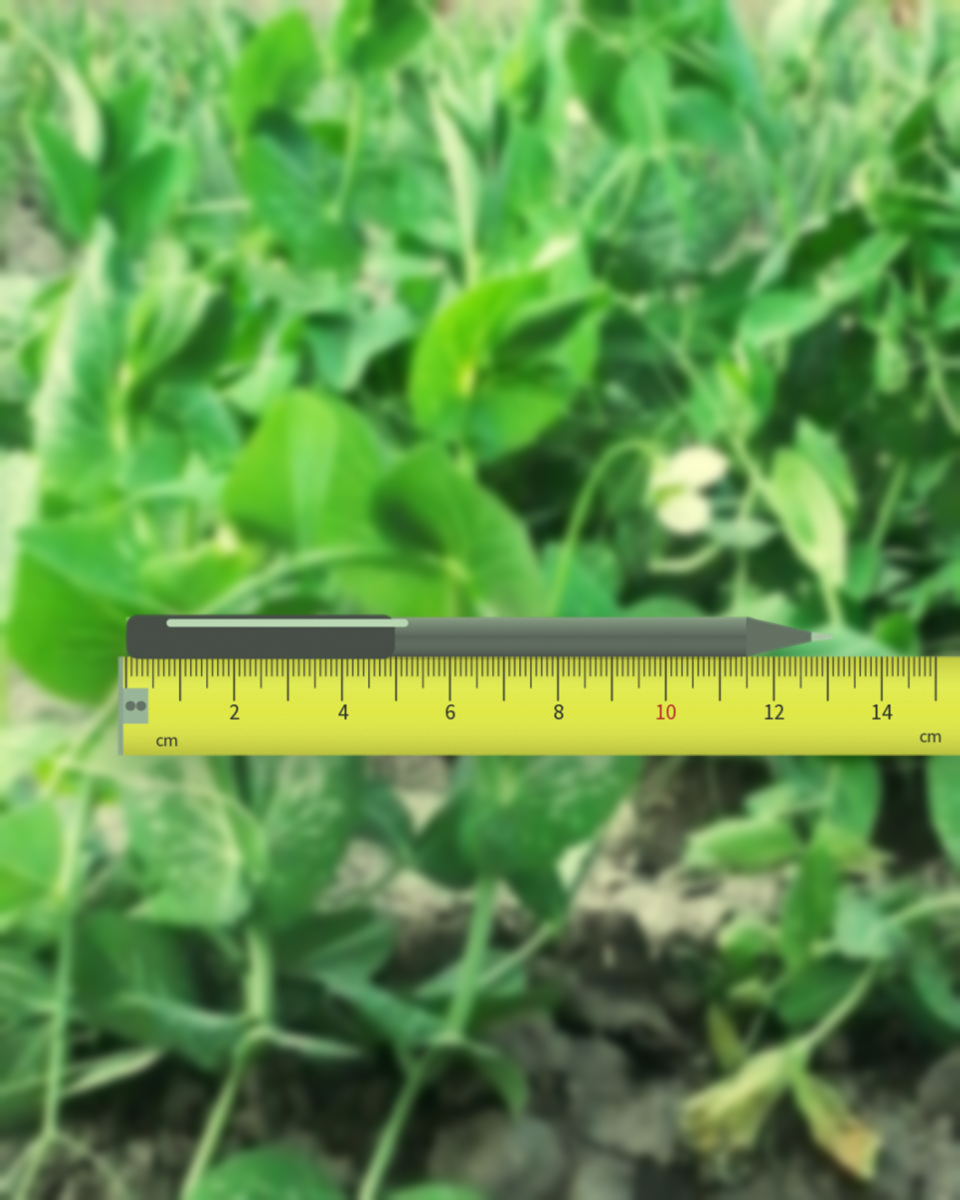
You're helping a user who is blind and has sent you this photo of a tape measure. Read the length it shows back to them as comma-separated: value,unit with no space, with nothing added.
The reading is 13.1,cm
